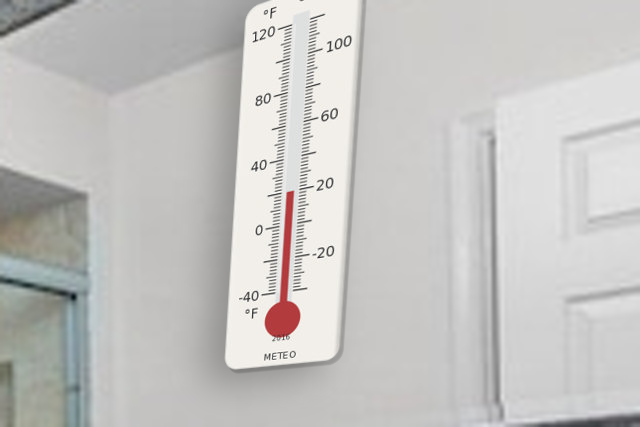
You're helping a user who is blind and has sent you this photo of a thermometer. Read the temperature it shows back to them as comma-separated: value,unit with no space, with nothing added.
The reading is 20,°F
